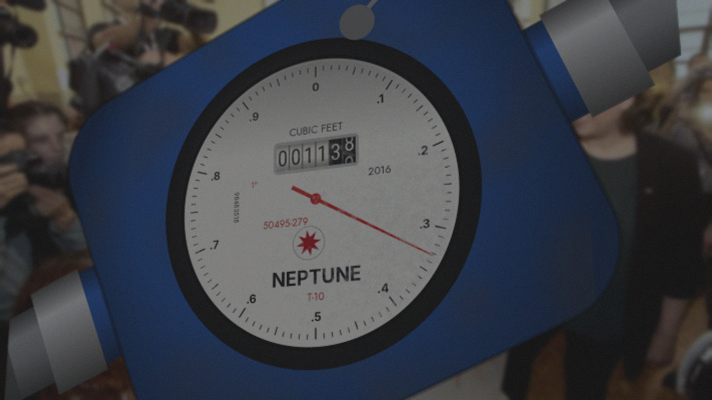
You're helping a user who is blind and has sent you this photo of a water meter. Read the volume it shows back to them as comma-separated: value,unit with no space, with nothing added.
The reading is 1138.33,ft³
